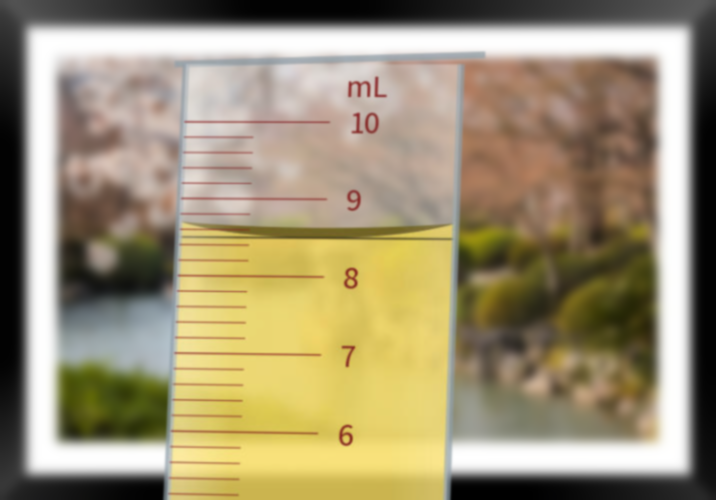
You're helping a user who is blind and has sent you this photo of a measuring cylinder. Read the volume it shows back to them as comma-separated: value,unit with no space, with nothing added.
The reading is 8.5,mL
